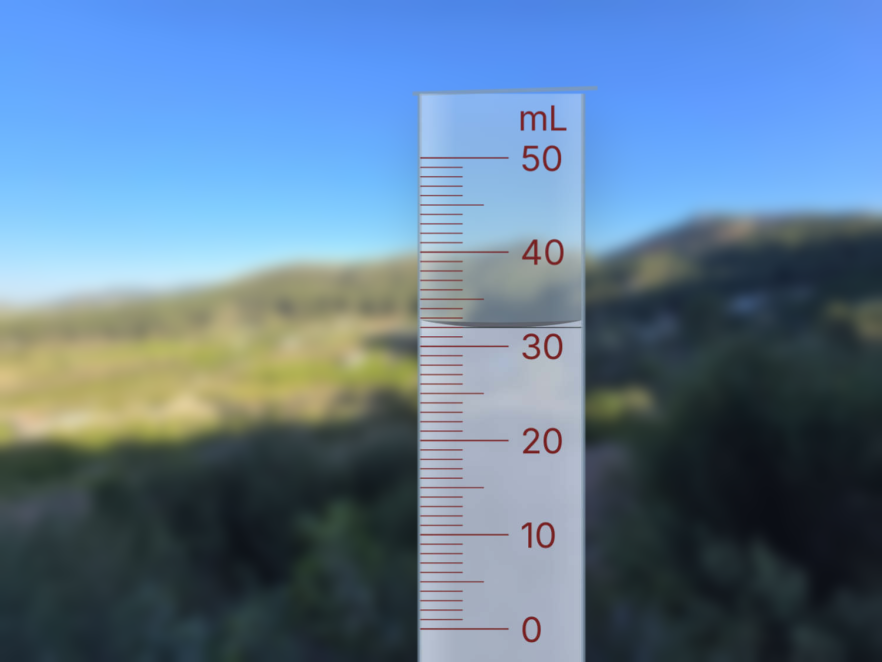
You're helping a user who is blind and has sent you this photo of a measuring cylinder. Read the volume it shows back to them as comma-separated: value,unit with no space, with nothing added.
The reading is 32,mL
